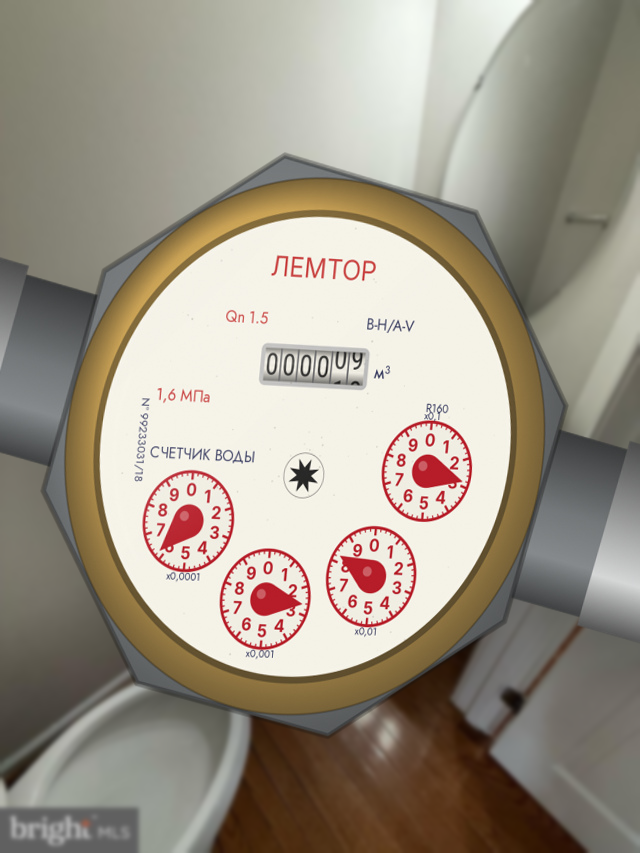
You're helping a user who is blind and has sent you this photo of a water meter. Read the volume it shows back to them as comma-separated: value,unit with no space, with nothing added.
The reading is 9.2826,m³
